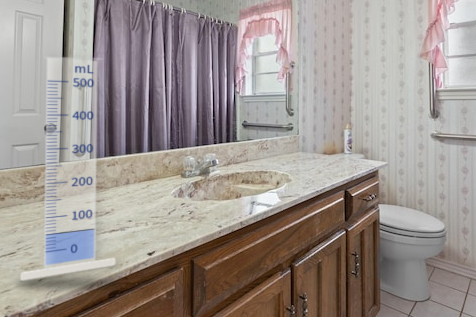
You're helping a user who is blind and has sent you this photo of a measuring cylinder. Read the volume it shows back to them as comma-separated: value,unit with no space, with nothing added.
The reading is 50,mL
